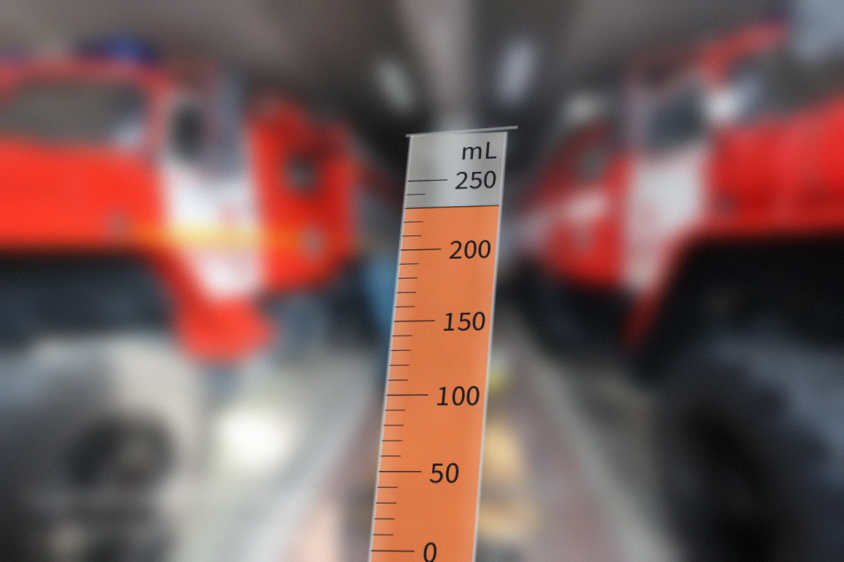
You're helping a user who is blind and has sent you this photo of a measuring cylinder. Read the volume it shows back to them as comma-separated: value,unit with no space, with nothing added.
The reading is 230,mL
